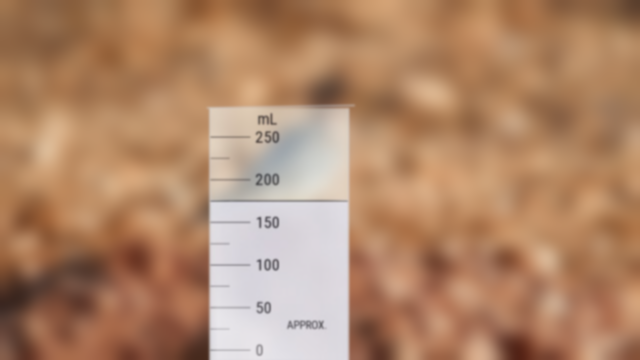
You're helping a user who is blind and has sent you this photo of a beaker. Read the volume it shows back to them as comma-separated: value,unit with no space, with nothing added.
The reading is 175,mL
